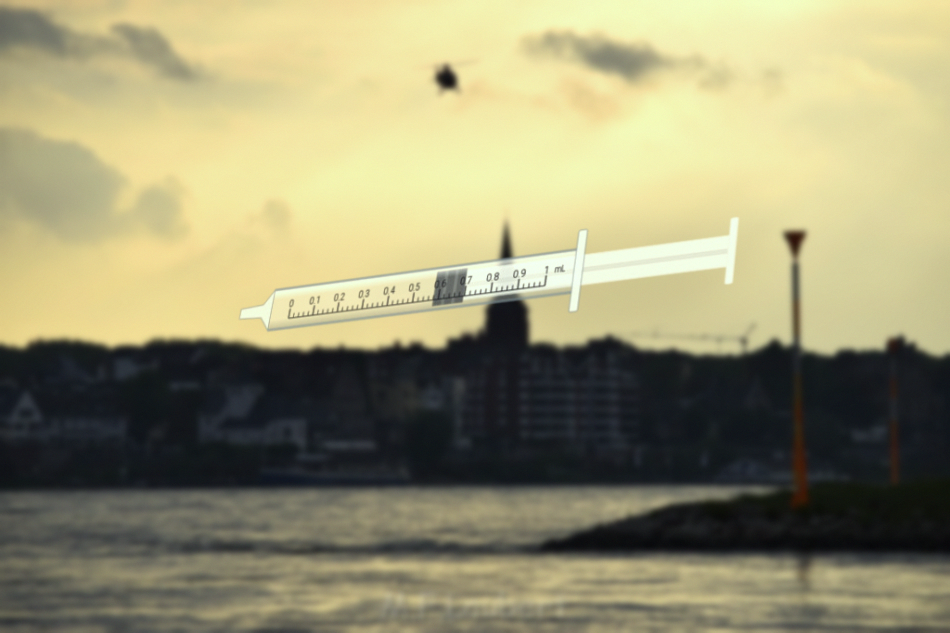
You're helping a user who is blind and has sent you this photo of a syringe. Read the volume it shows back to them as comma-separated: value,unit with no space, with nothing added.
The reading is 0.58,mL
